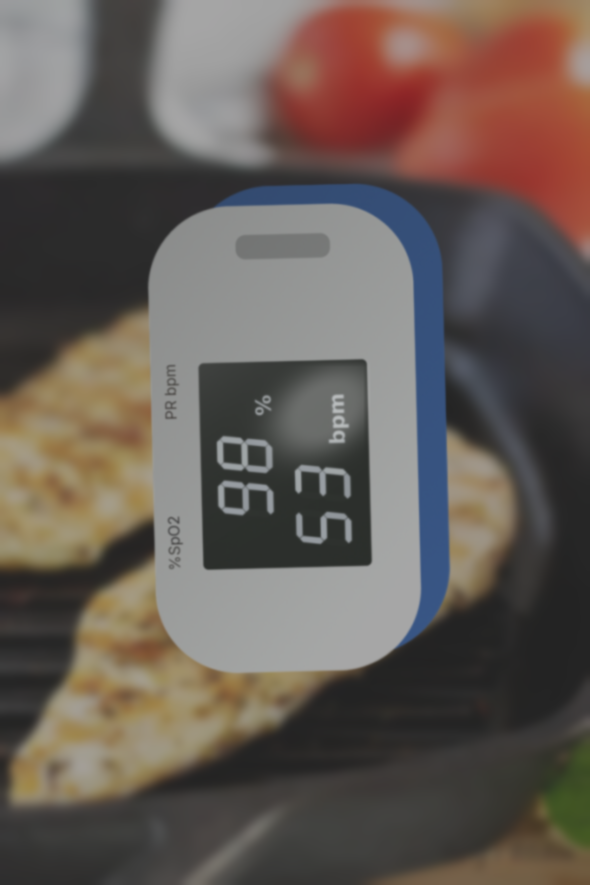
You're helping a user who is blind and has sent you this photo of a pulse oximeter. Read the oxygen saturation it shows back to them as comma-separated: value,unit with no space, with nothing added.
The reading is 98,%
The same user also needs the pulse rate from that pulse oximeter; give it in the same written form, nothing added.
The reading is 53,bpm
